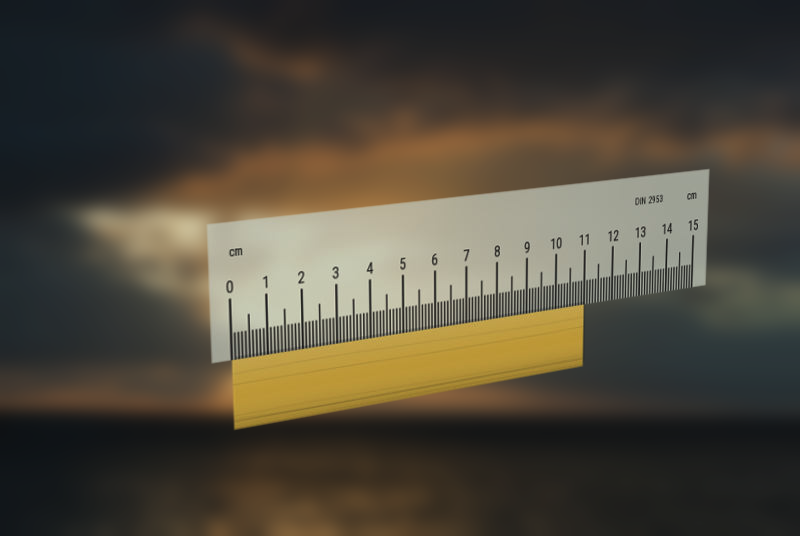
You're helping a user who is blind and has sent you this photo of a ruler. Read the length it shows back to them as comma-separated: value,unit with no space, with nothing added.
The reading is 11,cm
